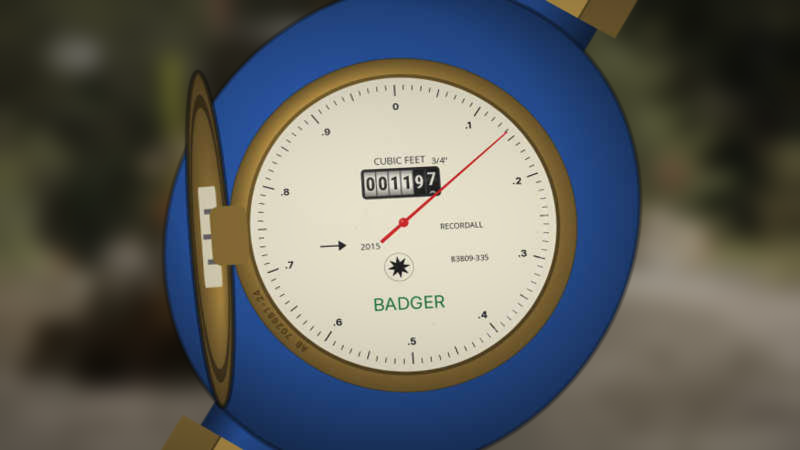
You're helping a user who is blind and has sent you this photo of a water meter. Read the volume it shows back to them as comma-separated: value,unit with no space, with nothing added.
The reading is 1197.14,ft³
